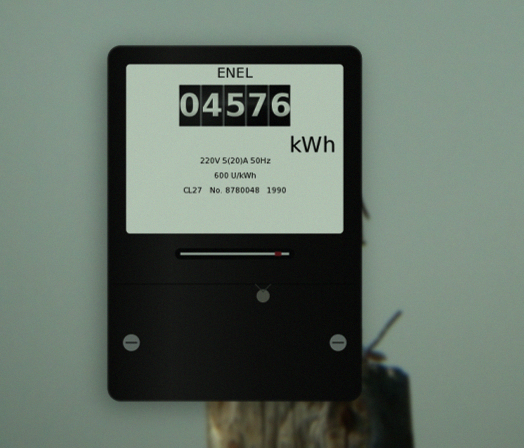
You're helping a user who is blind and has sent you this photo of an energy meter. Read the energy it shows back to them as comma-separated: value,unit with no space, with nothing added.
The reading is 4576,kWh
